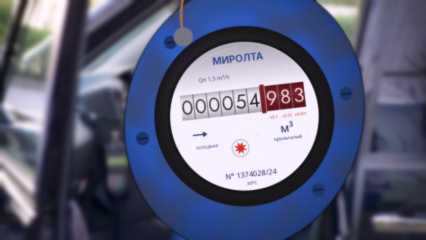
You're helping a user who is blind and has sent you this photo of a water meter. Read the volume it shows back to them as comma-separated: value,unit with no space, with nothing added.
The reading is 54.983,m³
